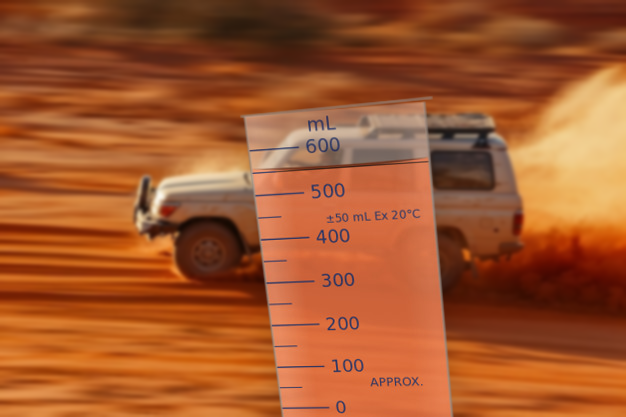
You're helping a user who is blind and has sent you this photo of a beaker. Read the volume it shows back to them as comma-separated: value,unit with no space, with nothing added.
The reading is 550,mL
